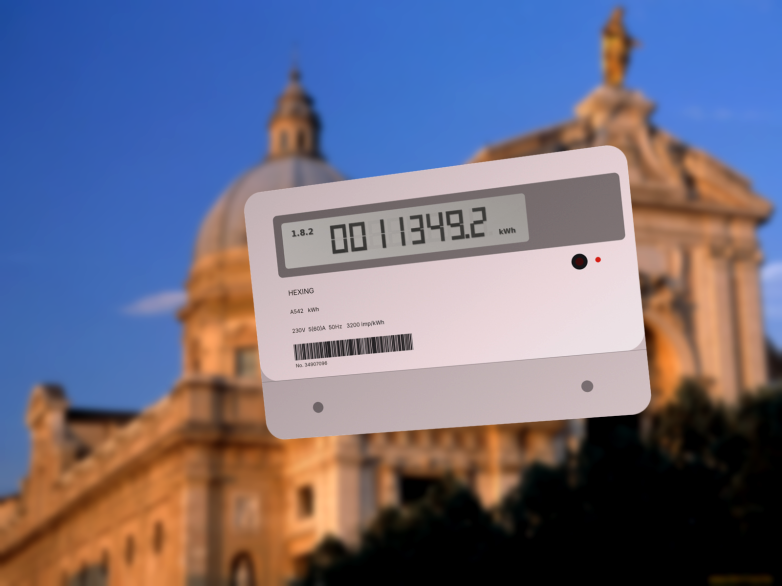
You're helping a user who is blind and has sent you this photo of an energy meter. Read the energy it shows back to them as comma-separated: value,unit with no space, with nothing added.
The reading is 11349.2,kWh
